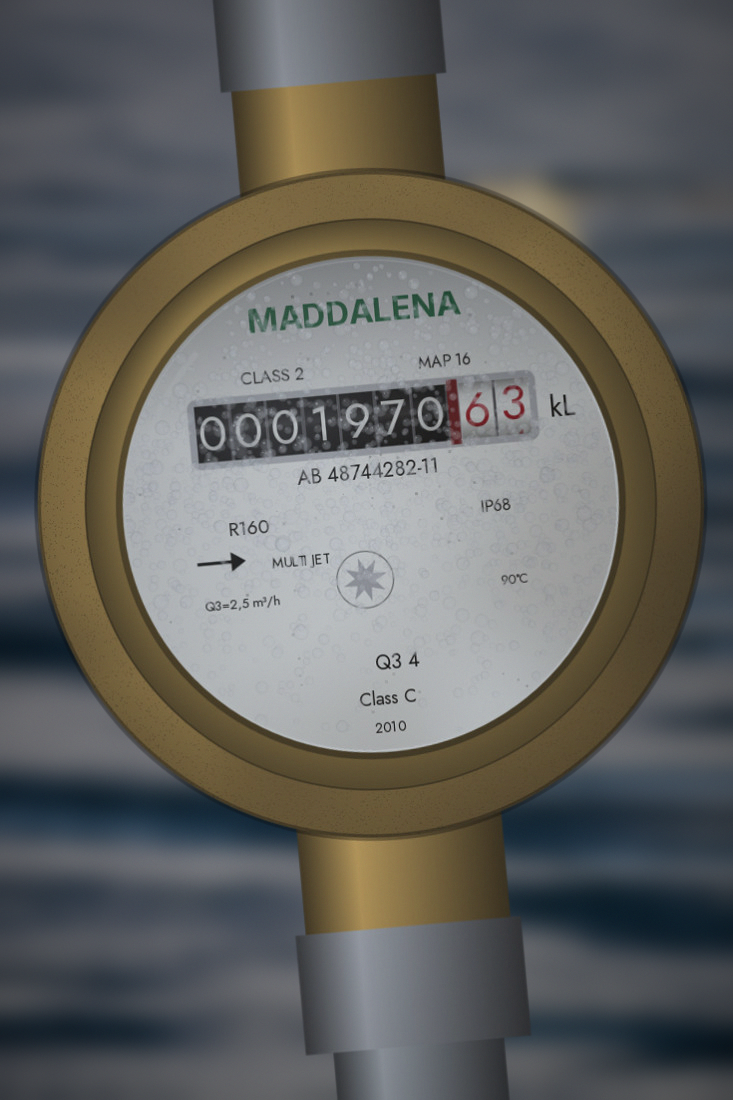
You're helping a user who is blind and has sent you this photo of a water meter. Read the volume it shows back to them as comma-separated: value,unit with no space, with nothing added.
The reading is 1970.63,kL
